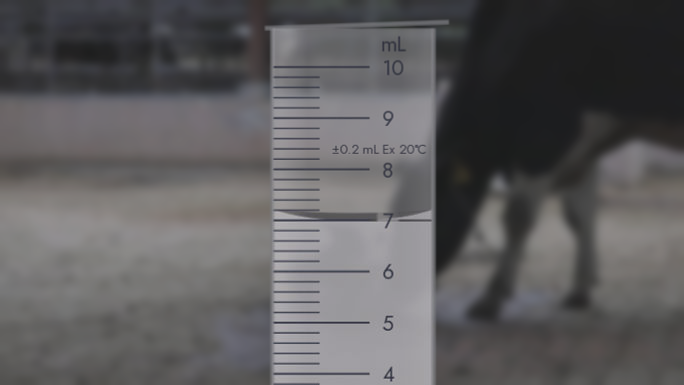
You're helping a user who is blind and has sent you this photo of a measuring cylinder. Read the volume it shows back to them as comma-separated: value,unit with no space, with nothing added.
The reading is 7,mL
